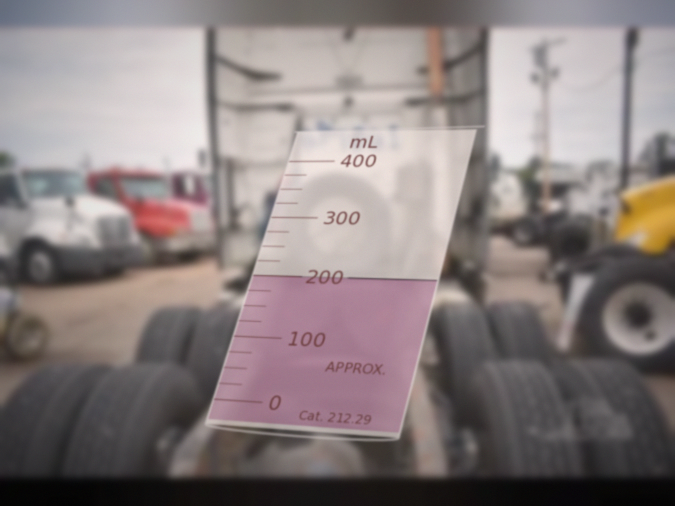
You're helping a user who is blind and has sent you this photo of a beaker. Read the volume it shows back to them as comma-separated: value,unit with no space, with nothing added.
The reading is 200,mL
